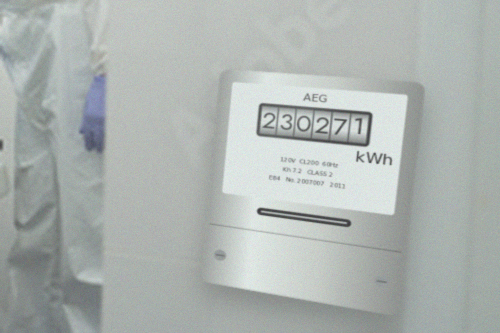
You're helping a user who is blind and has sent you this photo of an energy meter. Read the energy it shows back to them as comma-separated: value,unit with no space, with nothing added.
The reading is 230271,kWh
